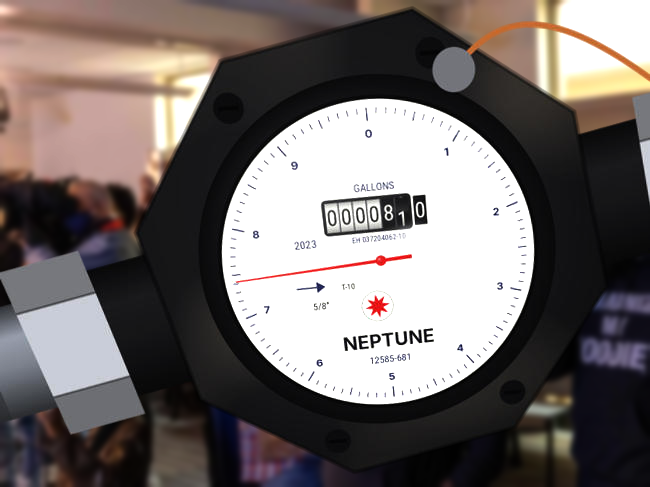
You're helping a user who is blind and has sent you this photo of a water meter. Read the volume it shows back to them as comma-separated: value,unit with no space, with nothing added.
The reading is 807.4,gal
